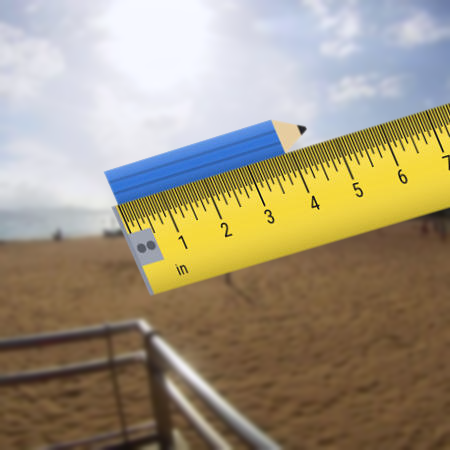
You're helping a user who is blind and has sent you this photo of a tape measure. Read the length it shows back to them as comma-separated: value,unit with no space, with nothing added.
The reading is 4.5,in
